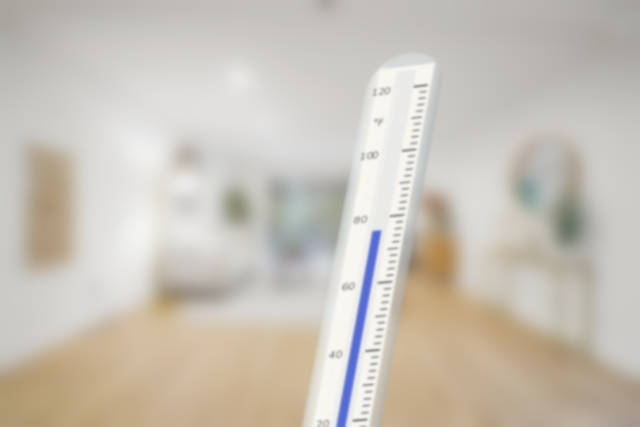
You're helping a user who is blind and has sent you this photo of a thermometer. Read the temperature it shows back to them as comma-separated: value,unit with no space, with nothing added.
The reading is 76,°F
